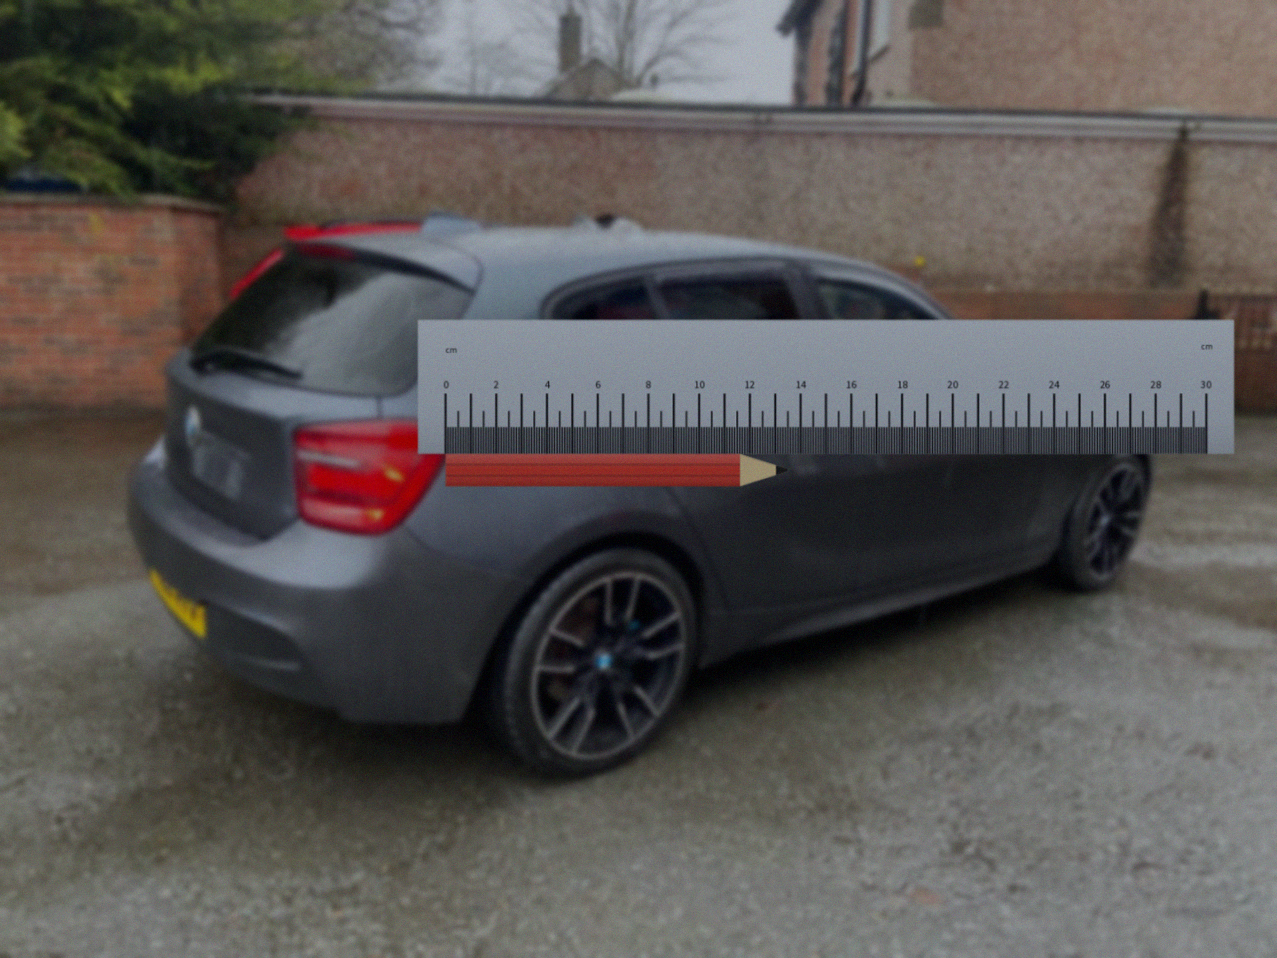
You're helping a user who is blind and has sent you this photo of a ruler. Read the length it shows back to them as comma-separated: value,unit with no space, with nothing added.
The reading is 13.5,cm
